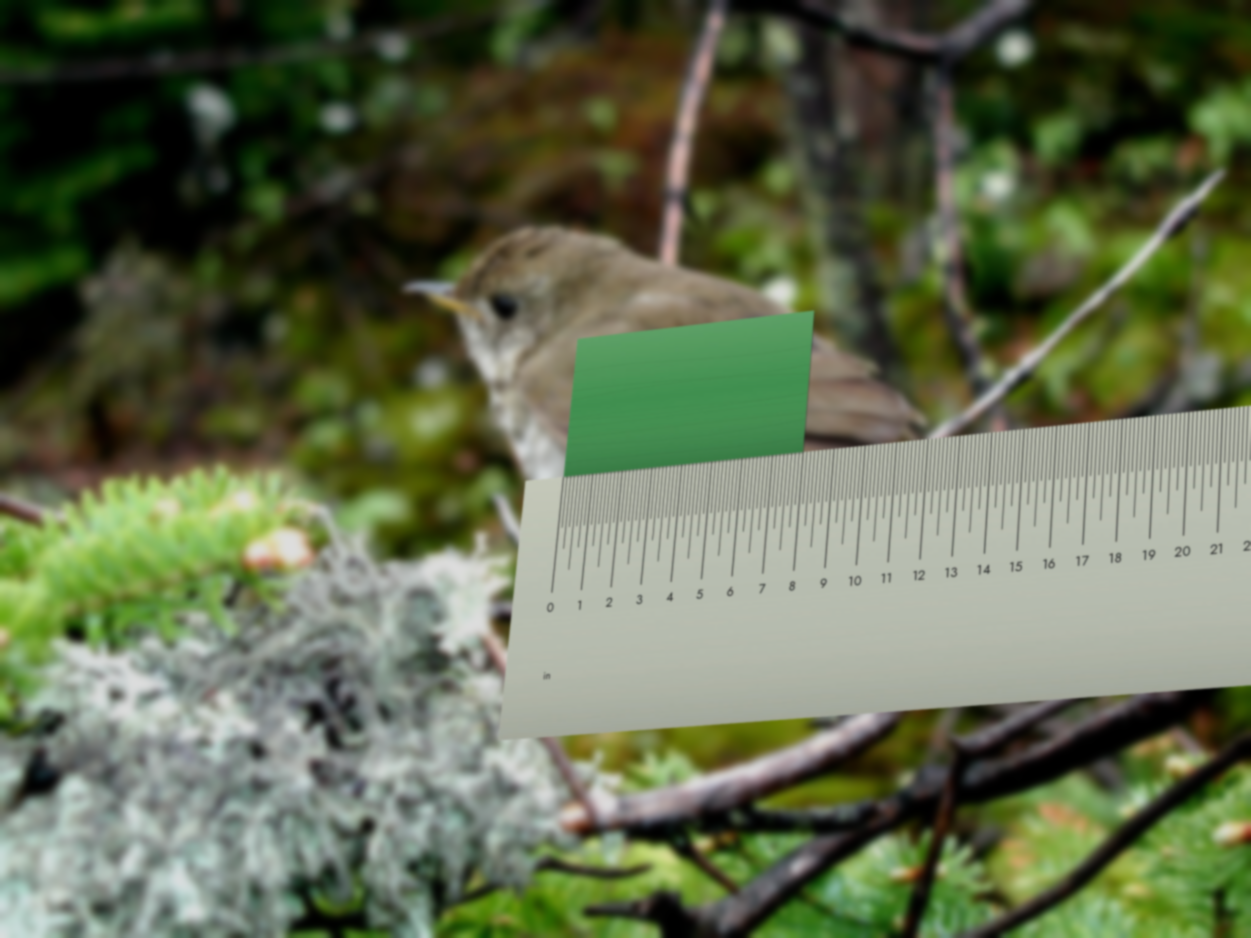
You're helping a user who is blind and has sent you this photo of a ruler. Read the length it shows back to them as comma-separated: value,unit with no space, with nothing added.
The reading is 8,in
